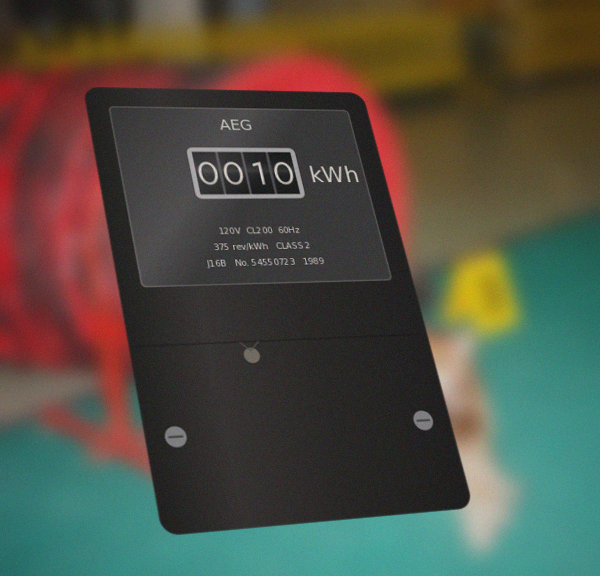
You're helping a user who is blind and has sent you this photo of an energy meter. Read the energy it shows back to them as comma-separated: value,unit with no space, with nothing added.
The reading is 10,kWh
